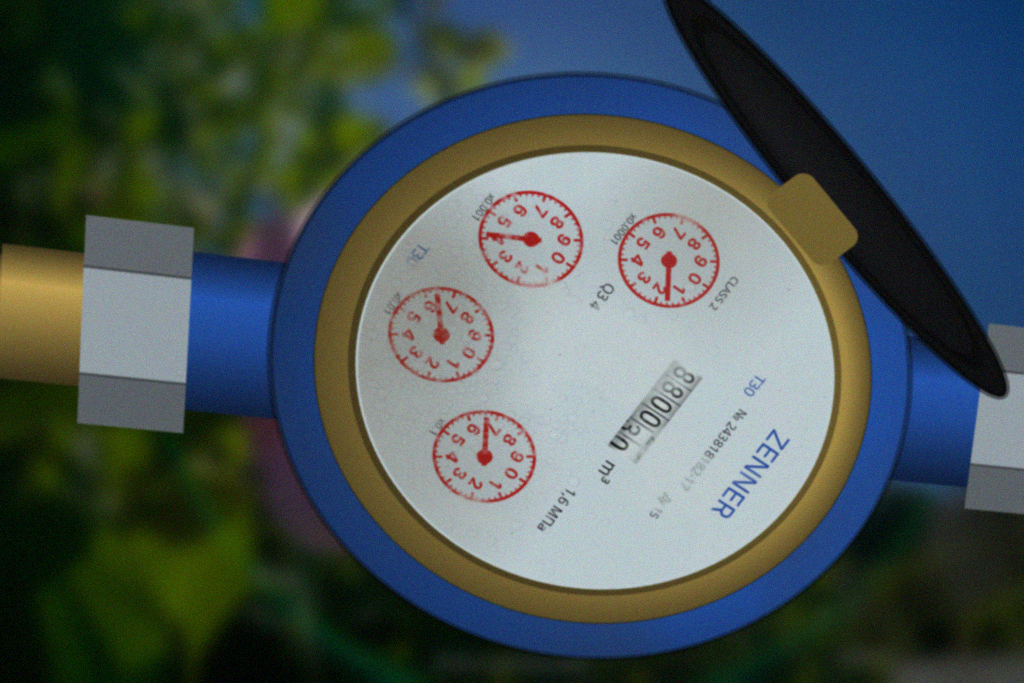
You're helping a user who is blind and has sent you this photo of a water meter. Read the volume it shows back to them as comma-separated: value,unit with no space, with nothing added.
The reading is 880029.6641,m³
